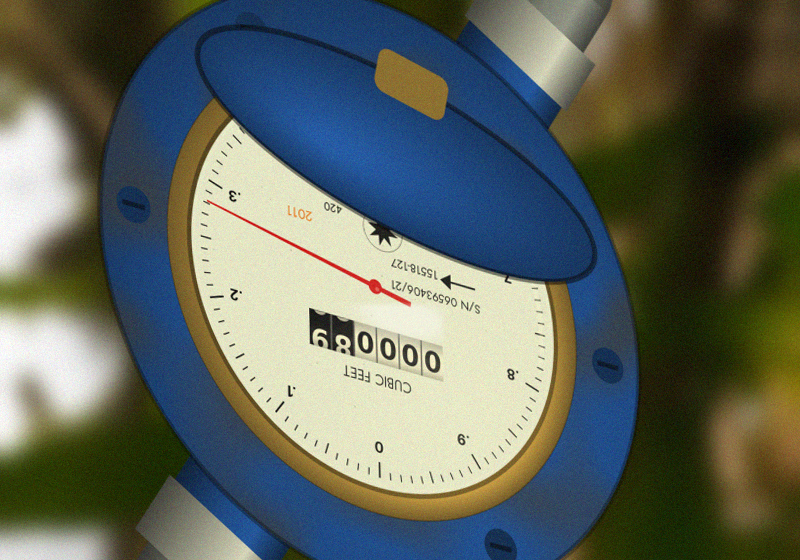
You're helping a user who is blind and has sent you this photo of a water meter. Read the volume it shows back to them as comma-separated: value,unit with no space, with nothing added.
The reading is 89.28,ft³
